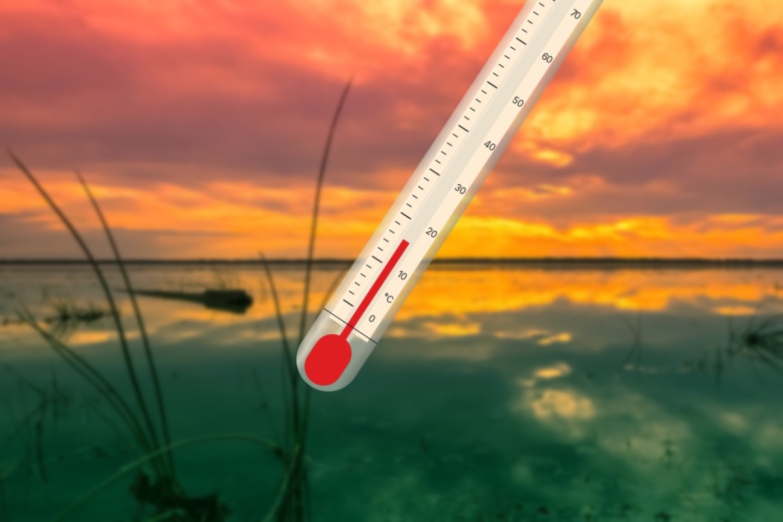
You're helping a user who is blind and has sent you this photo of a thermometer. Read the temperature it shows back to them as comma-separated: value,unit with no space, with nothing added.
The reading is 16,°C
